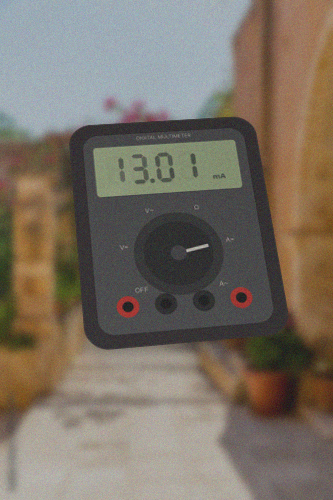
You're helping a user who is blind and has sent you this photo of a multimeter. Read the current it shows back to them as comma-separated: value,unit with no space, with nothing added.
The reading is 13.01,mA
